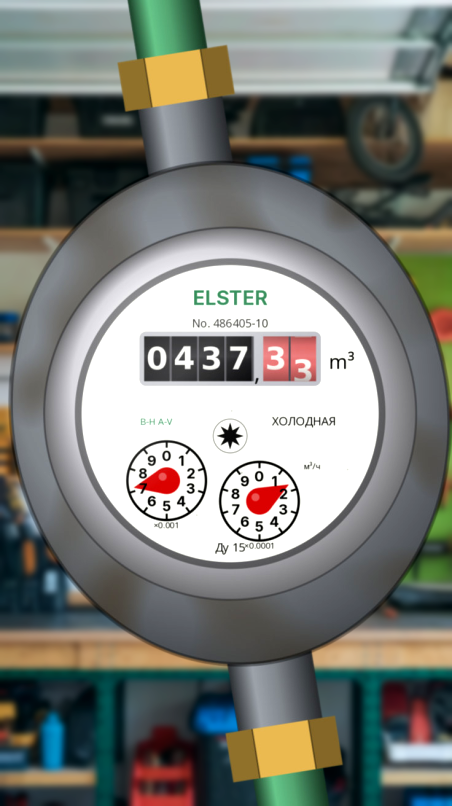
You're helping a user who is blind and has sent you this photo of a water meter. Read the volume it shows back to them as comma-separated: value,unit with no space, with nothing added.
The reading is 437.3271,m³
